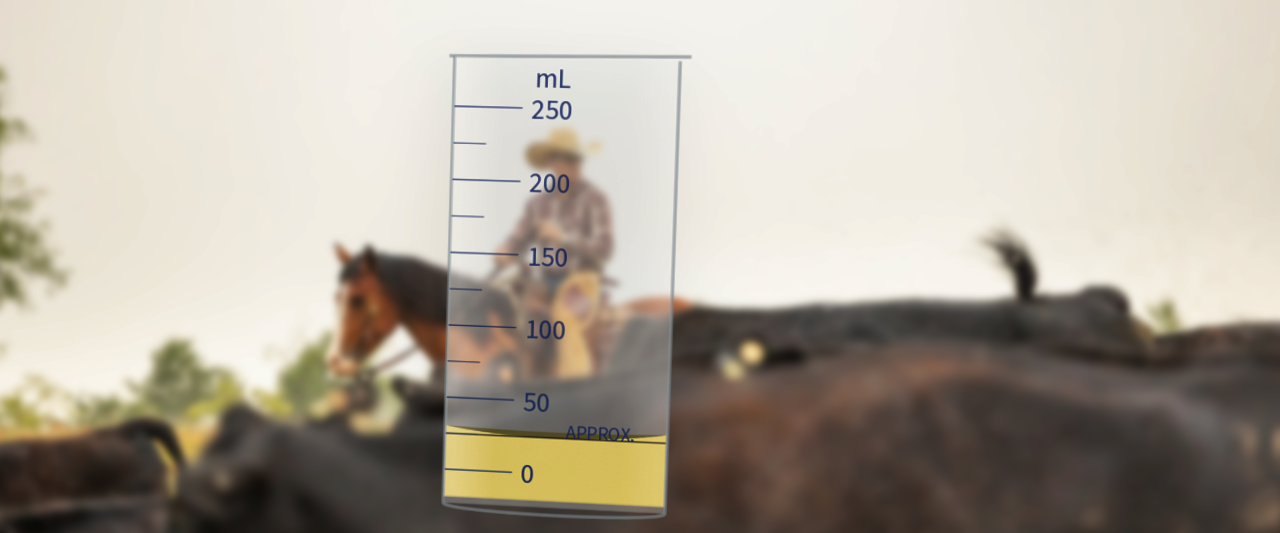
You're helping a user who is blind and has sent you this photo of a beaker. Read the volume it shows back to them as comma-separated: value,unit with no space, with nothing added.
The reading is 25,mL
